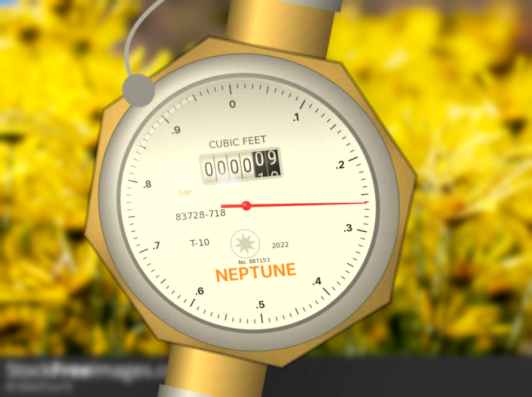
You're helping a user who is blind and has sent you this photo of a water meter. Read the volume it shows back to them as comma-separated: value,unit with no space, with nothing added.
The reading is 9.26,ft³
